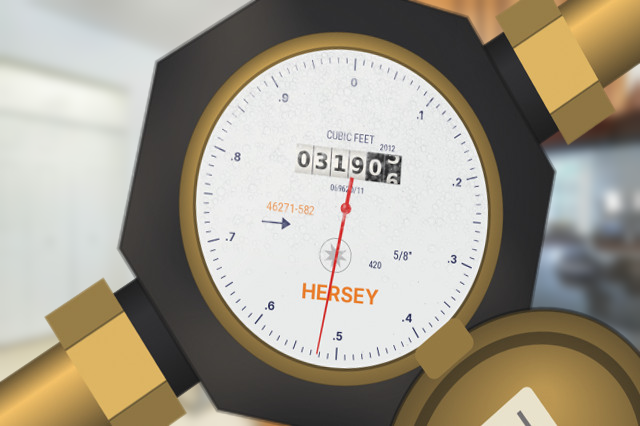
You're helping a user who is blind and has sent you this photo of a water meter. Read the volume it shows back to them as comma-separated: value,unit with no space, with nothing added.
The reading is 31905.52,ft³
